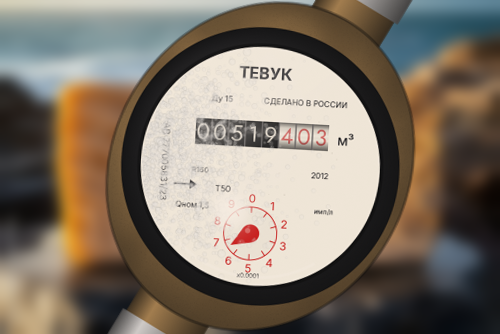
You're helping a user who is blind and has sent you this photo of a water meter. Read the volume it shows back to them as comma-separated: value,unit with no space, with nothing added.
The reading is 519.4036,m³
